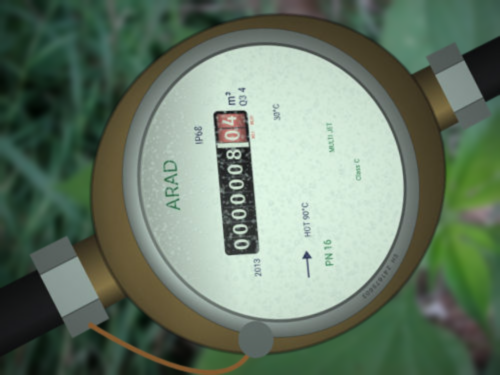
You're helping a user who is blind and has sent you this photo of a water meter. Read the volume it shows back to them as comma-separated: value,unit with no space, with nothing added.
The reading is 8.04,m³
